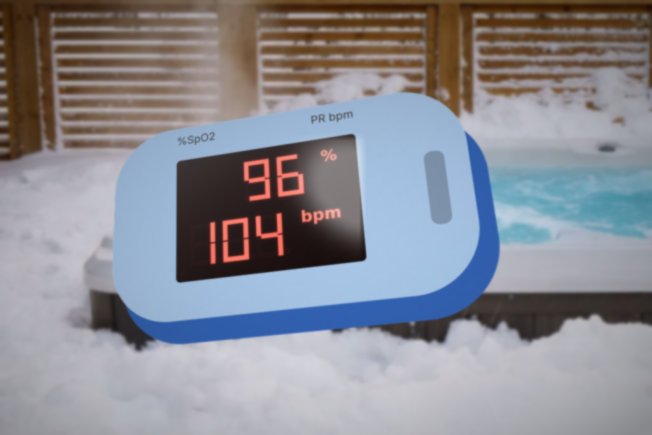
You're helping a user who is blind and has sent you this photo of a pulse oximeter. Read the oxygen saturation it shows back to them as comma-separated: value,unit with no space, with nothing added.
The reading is 96,%
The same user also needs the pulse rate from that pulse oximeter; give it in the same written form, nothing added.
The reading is 104,bpm
